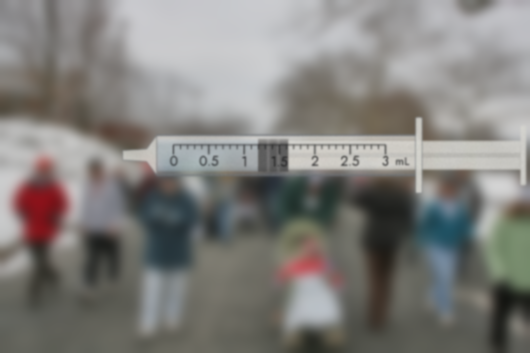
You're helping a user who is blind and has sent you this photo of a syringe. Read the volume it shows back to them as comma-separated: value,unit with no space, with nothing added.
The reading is 1.2,mL
